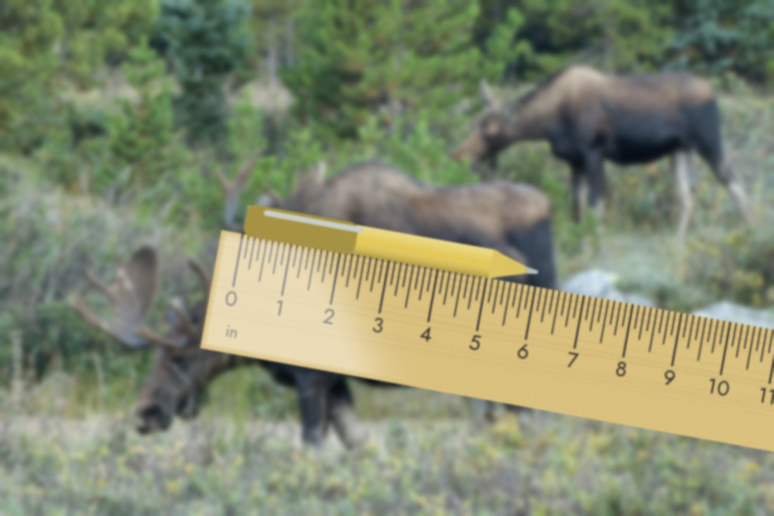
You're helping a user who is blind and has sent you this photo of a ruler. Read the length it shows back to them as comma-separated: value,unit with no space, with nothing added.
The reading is 6,in
